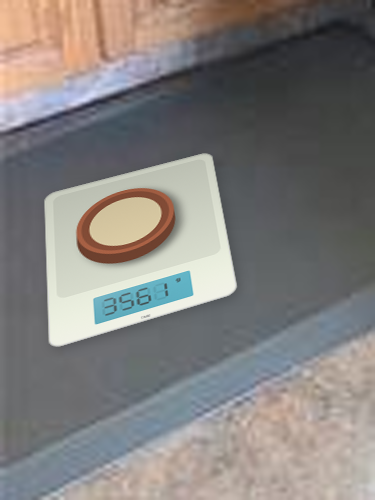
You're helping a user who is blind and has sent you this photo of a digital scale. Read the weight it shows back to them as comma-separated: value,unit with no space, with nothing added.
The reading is 3561,g
